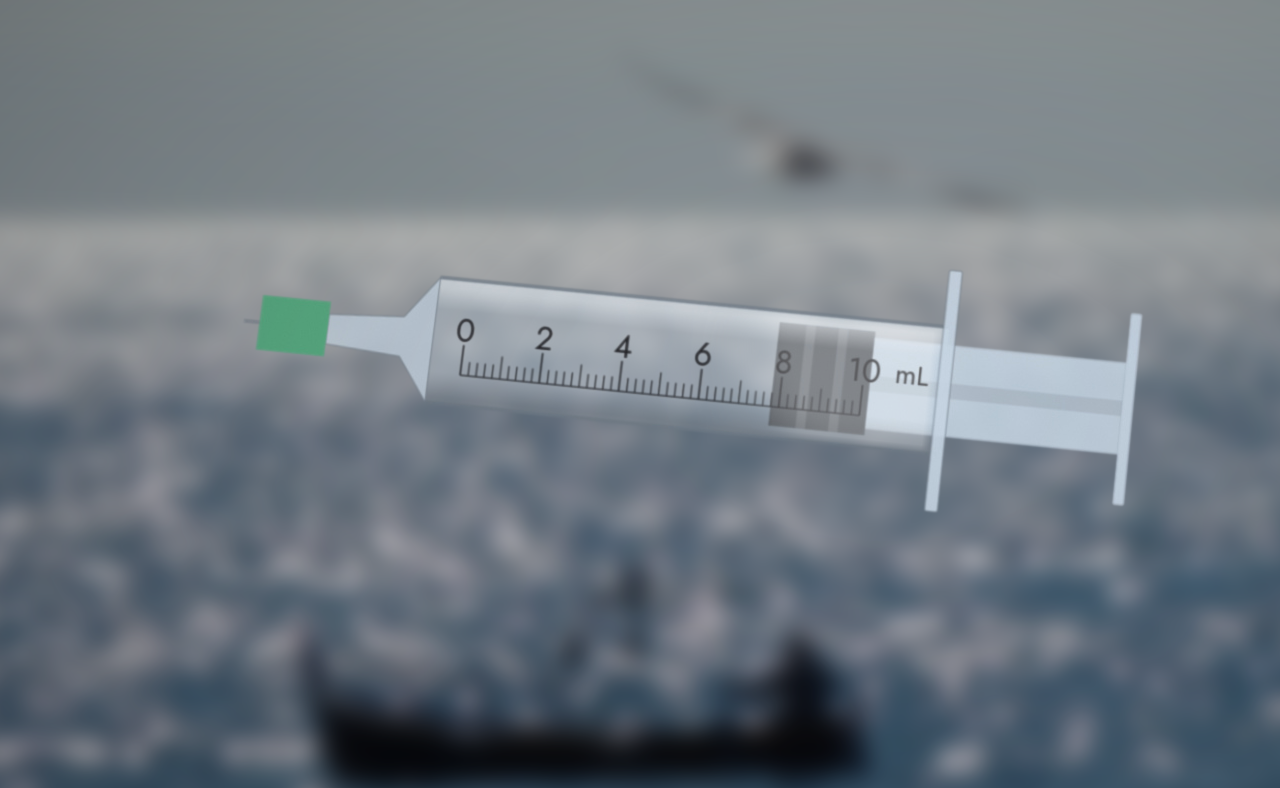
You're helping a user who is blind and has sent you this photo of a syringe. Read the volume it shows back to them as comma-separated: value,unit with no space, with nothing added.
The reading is 7.8,mL
